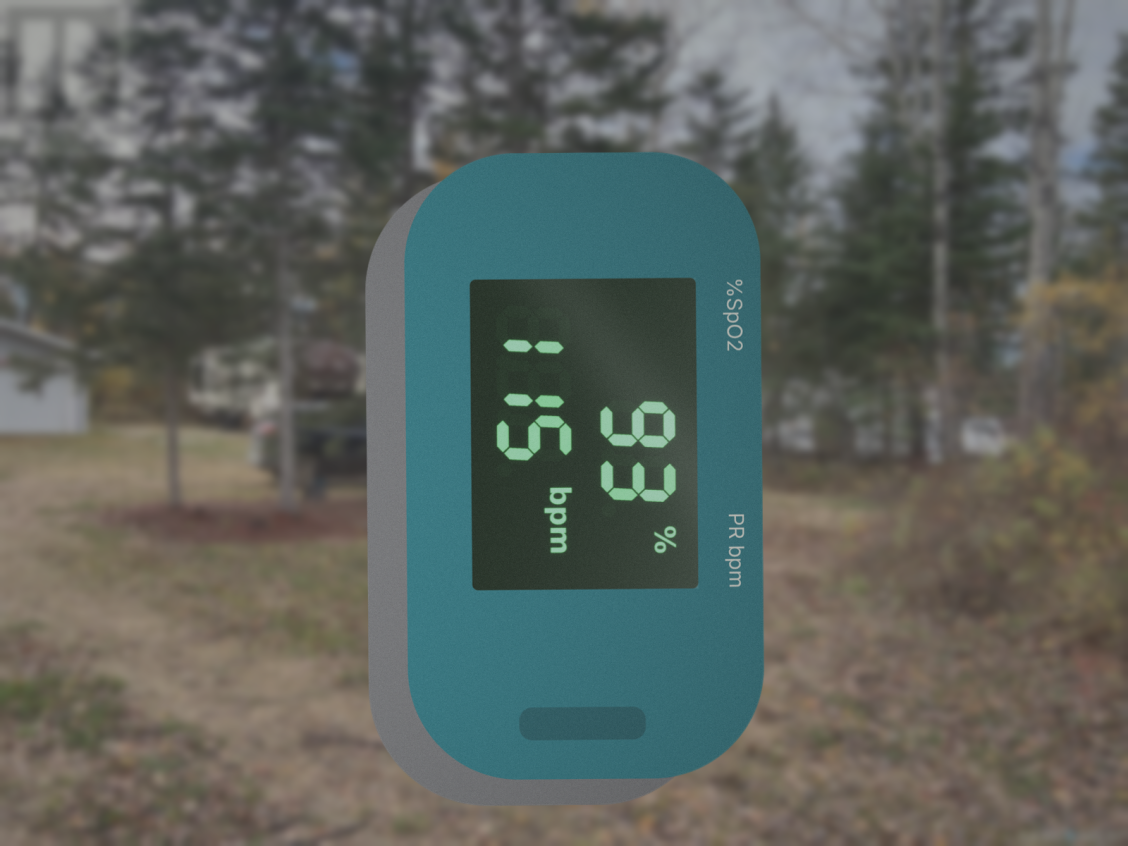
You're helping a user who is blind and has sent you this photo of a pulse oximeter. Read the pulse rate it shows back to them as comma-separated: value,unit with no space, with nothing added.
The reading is 115,bpm
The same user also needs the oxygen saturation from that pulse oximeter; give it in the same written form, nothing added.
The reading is 93,%
